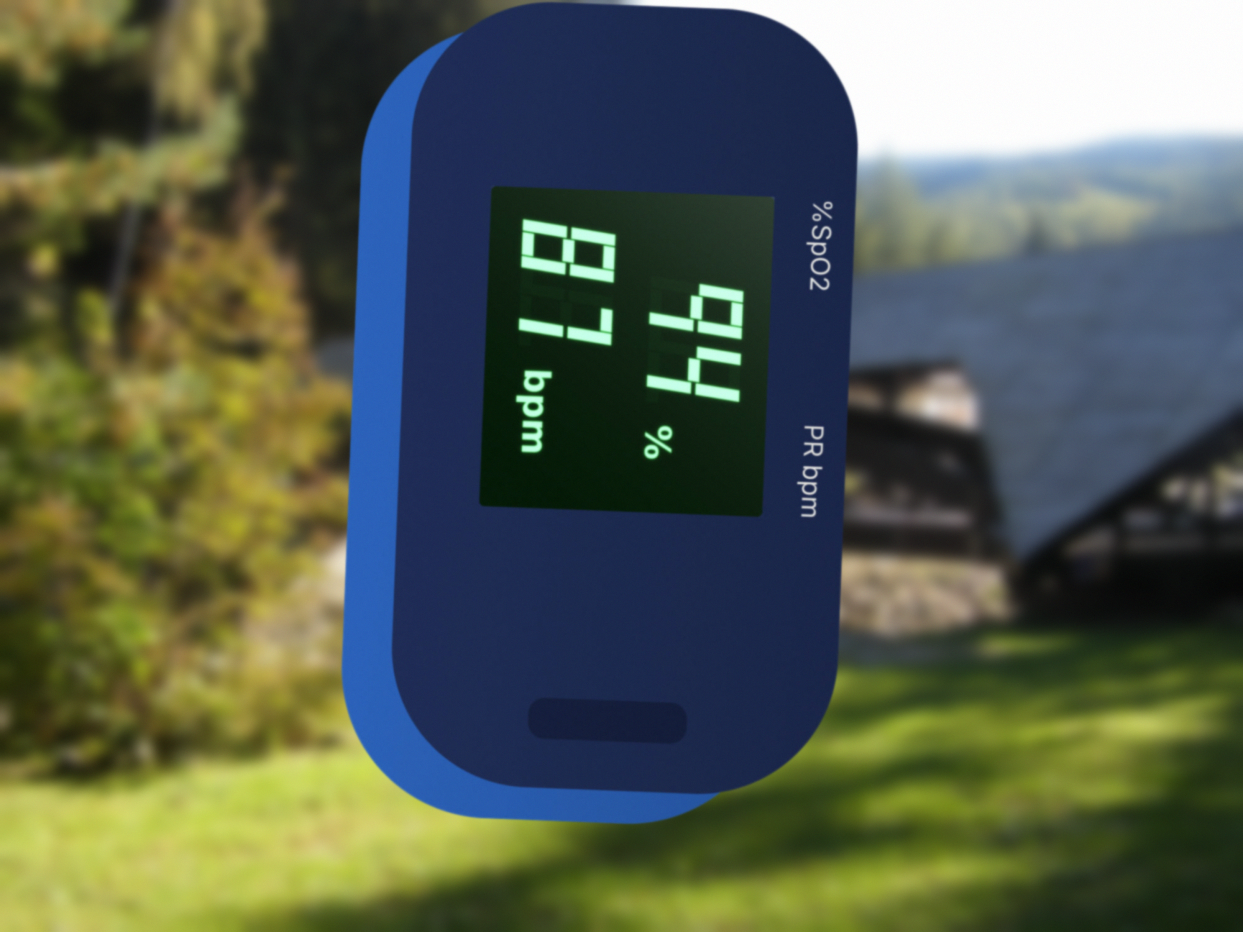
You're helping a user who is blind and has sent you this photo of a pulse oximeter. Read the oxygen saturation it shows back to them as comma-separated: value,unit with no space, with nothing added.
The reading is 94,%
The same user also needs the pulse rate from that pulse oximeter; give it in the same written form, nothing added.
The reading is 87,bpm
